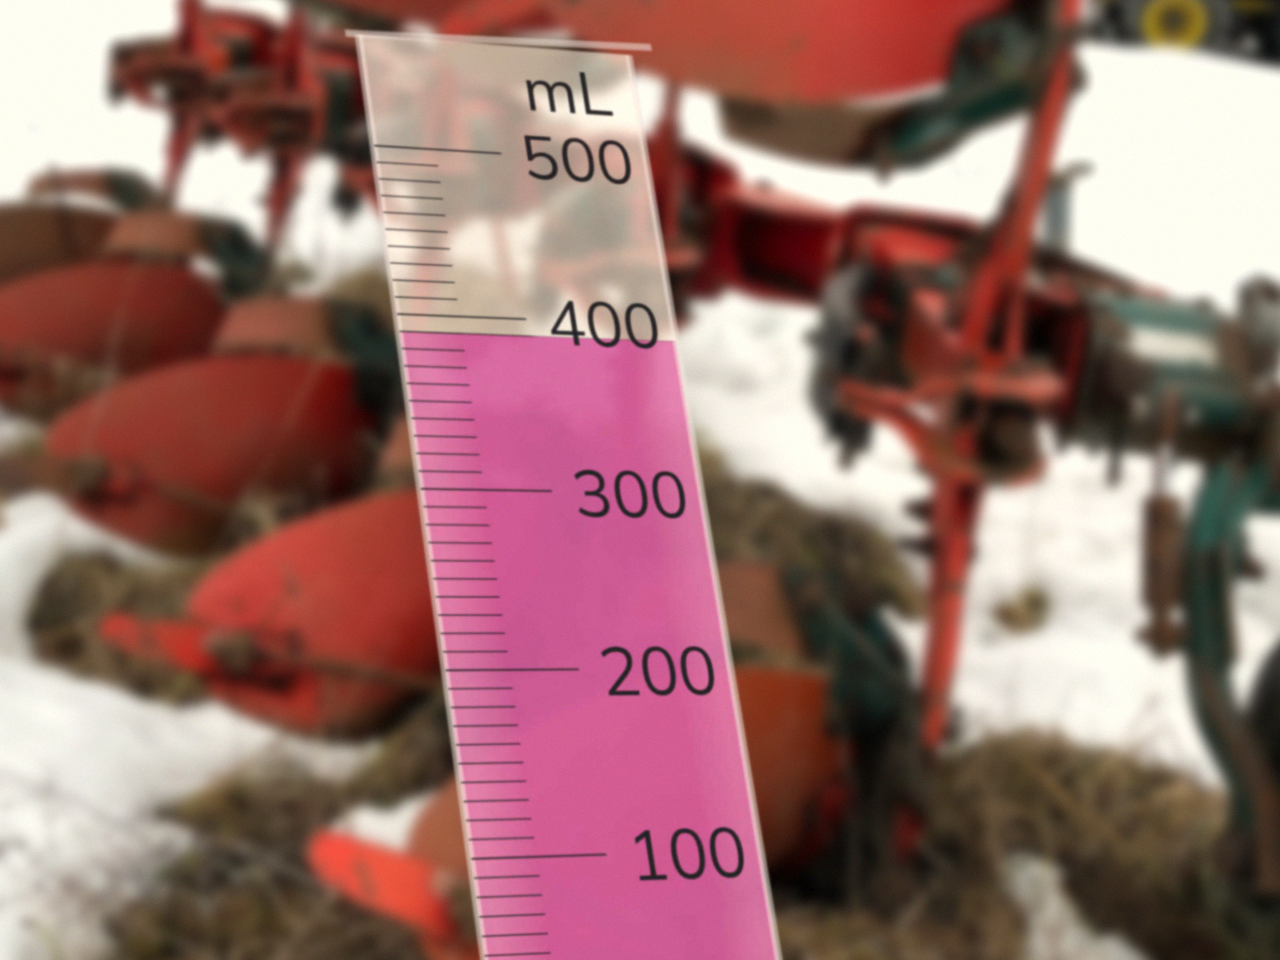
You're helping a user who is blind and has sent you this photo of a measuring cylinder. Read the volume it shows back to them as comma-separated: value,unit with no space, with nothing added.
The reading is 390,mL
